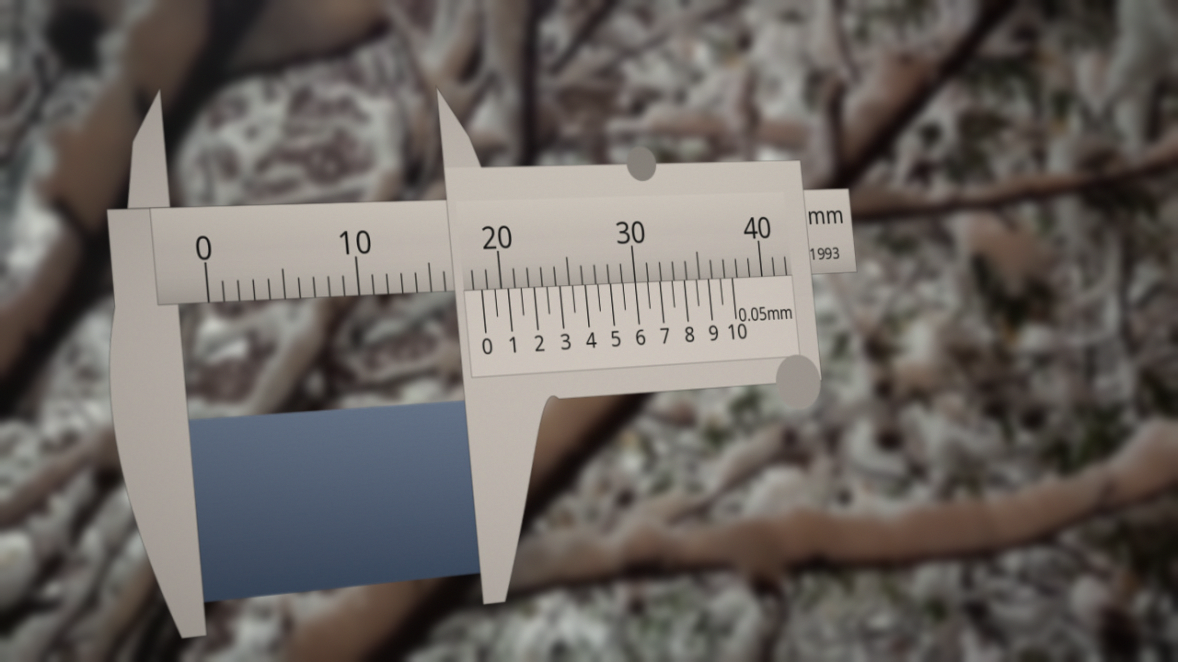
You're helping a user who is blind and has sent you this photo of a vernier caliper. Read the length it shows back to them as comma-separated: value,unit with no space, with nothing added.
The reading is 18.6,mm
